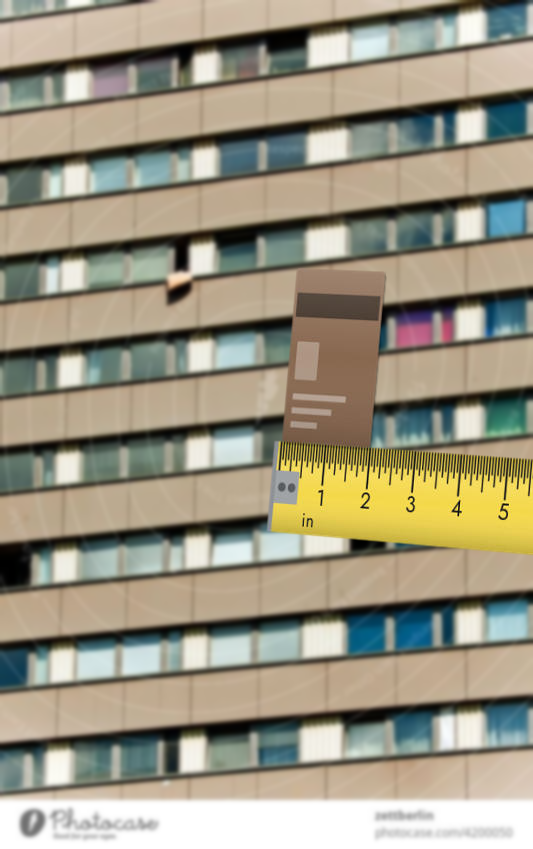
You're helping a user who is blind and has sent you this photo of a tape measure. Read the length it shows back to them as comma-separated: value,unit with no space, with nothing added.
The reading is 2,in
